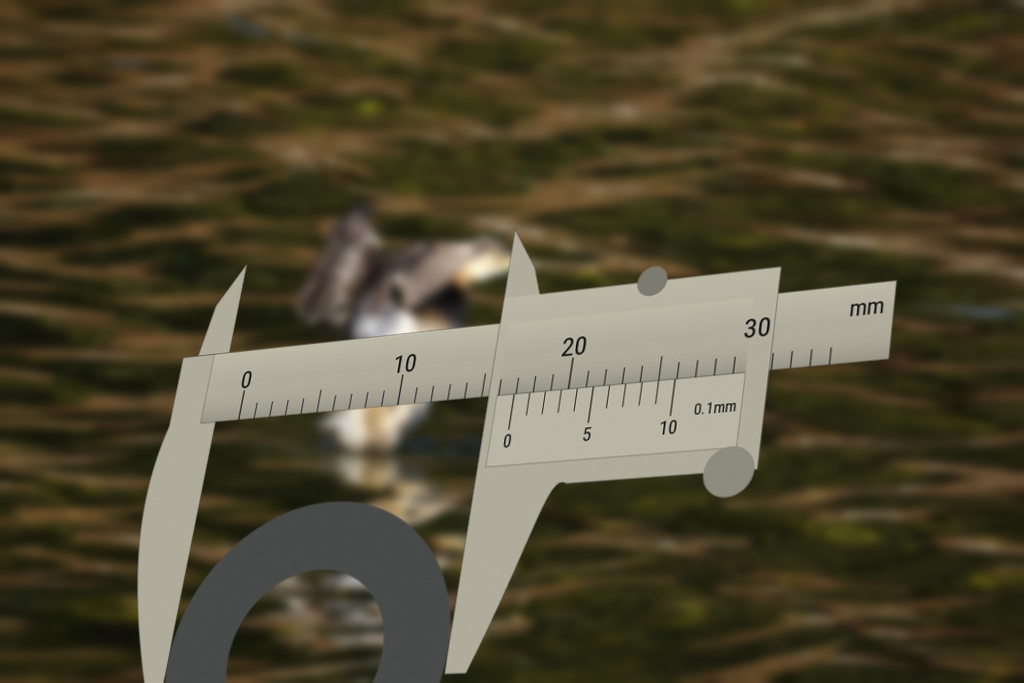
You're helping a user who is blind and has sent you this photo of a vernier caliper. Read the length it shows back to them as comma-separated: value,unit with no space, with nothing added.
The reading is 16.9,mm
